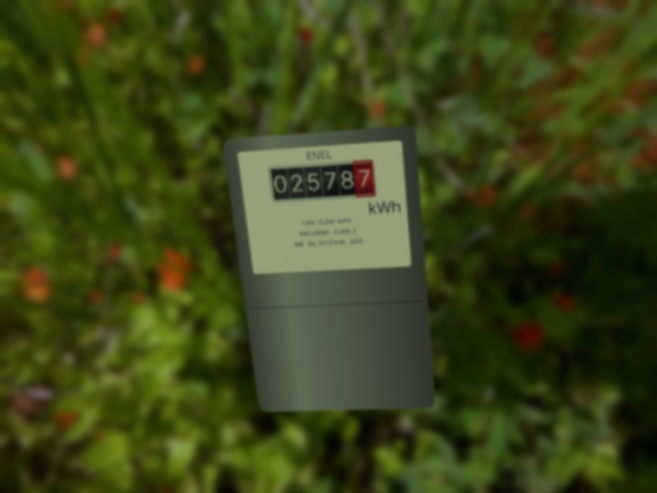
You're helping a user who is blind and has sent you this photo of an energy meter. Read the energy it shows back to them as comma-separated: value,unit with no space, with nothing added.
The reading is 2578.7,kWh
